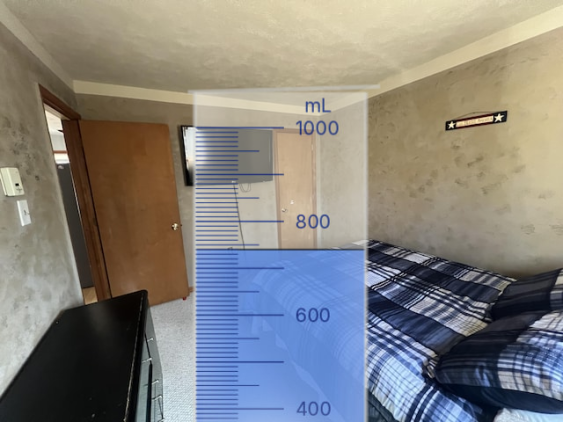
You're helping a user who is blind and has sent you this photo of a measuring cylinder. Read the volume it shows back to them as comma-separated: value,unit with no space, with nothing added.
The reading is 740,mL
